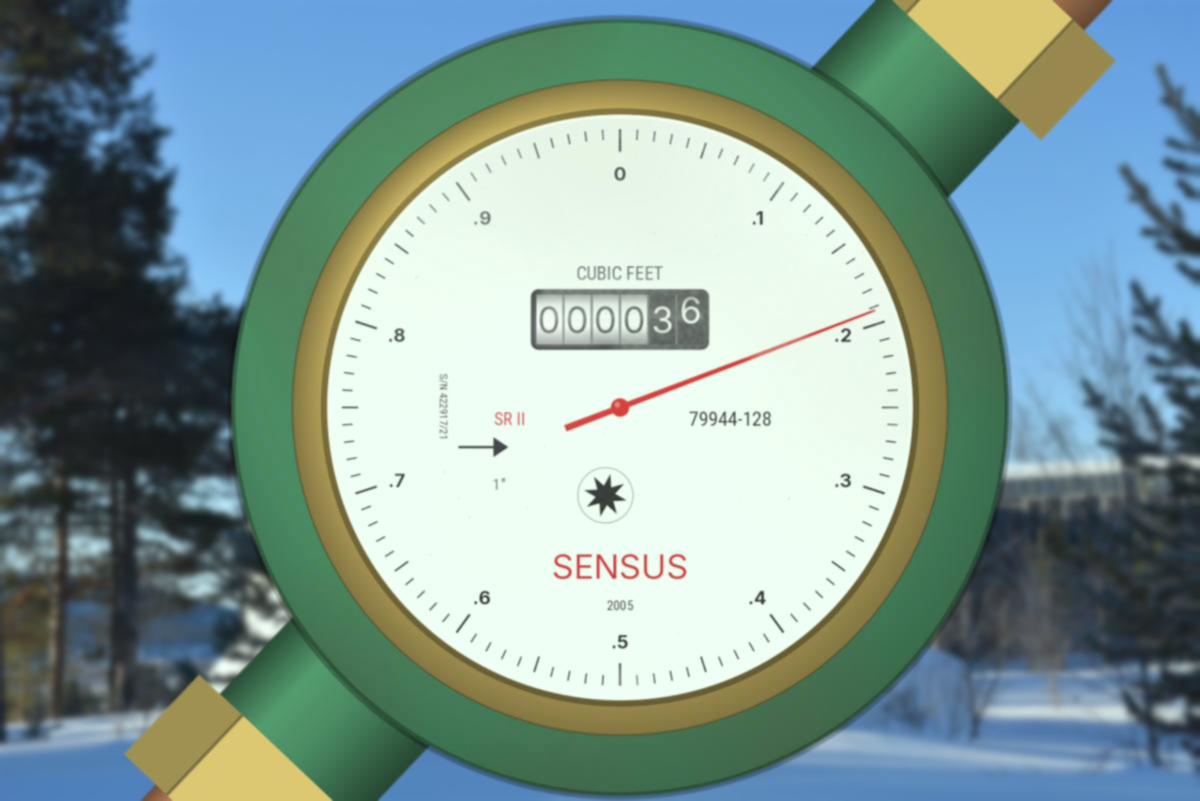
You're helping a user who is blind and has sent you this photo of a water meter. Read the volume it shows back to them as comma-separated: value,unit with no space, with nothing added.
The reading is 36.19,ft³
